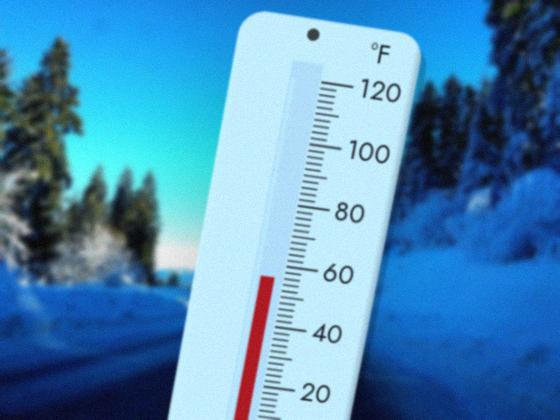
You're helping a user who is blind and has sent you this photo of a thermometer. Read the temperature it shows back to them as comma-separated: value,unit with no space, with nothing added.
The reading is 56,°F
